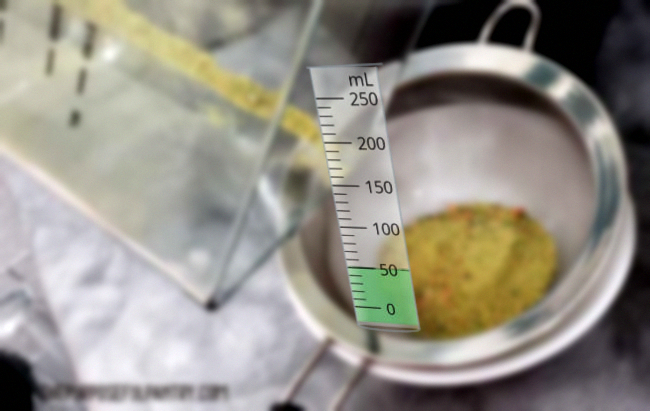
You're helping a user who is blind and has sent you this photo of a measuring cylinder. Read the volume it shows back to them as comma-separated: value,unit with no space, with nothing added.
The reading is 50,mL
